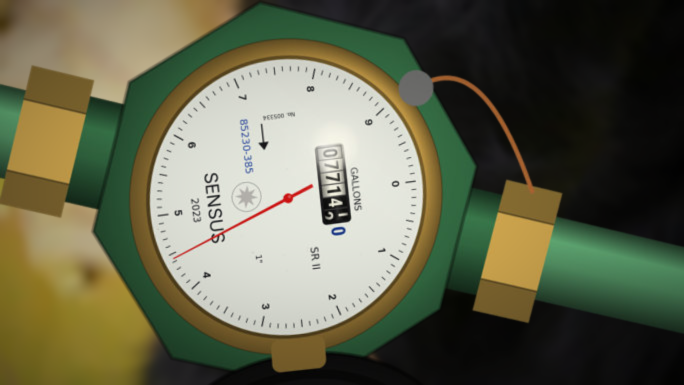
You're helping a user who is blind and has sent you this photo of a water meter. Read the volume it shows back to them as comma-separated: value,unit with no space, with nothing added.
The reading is 771414.4,gal
